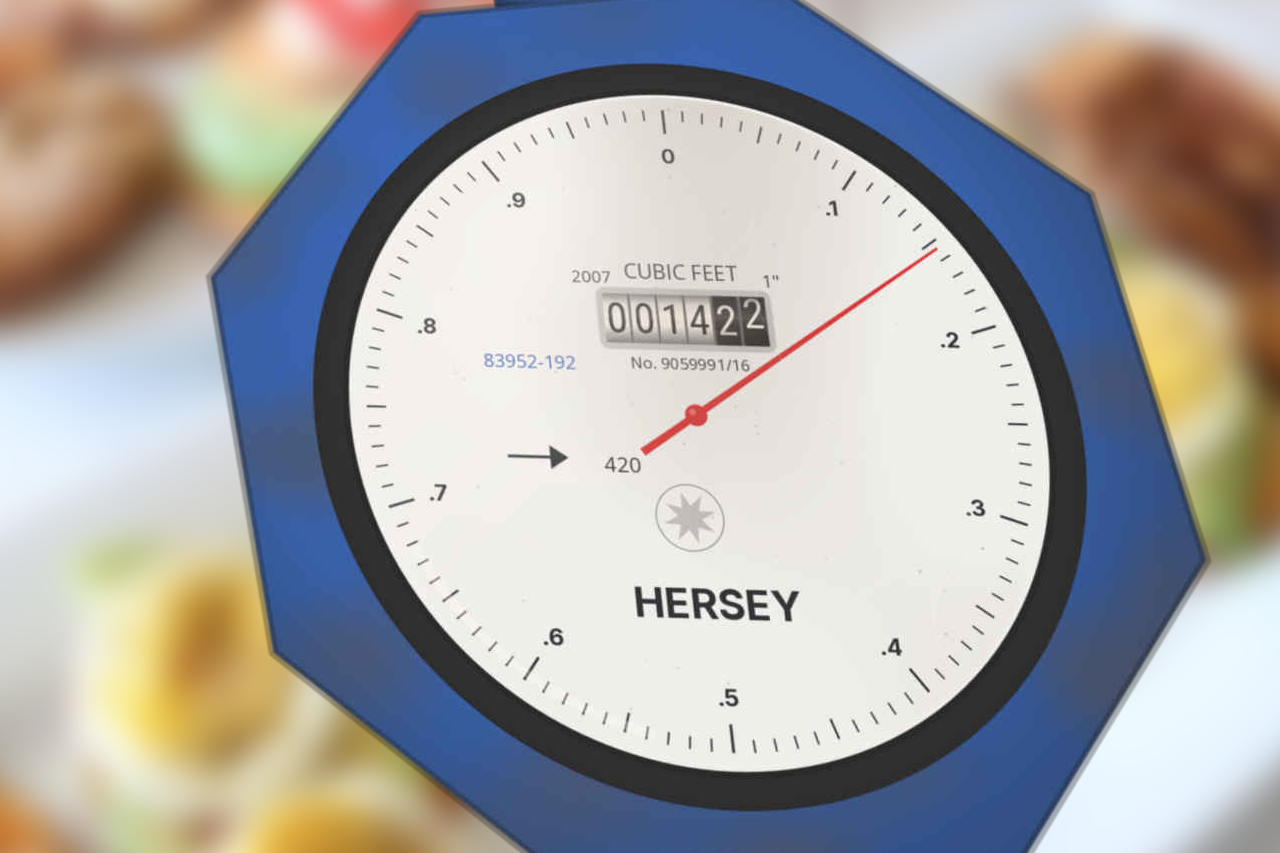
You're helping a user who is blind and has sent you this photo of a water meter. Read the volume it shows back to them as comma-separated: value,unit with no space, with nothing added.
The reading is 1422.15,ft³
